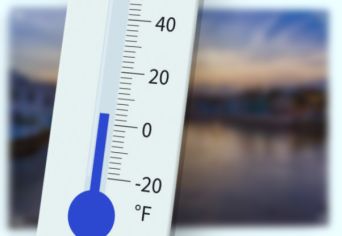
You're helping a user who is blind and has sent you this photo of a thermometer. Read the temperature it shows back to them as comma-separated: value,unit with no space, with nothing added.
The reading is 4,°F
